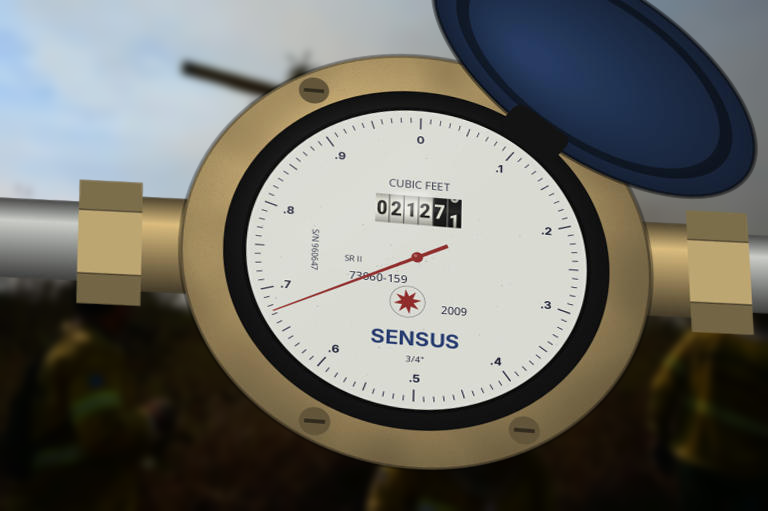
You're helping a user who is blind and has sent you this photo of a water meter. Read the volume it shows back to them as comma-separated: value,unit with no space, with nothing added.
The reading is 21270.67,ft³
